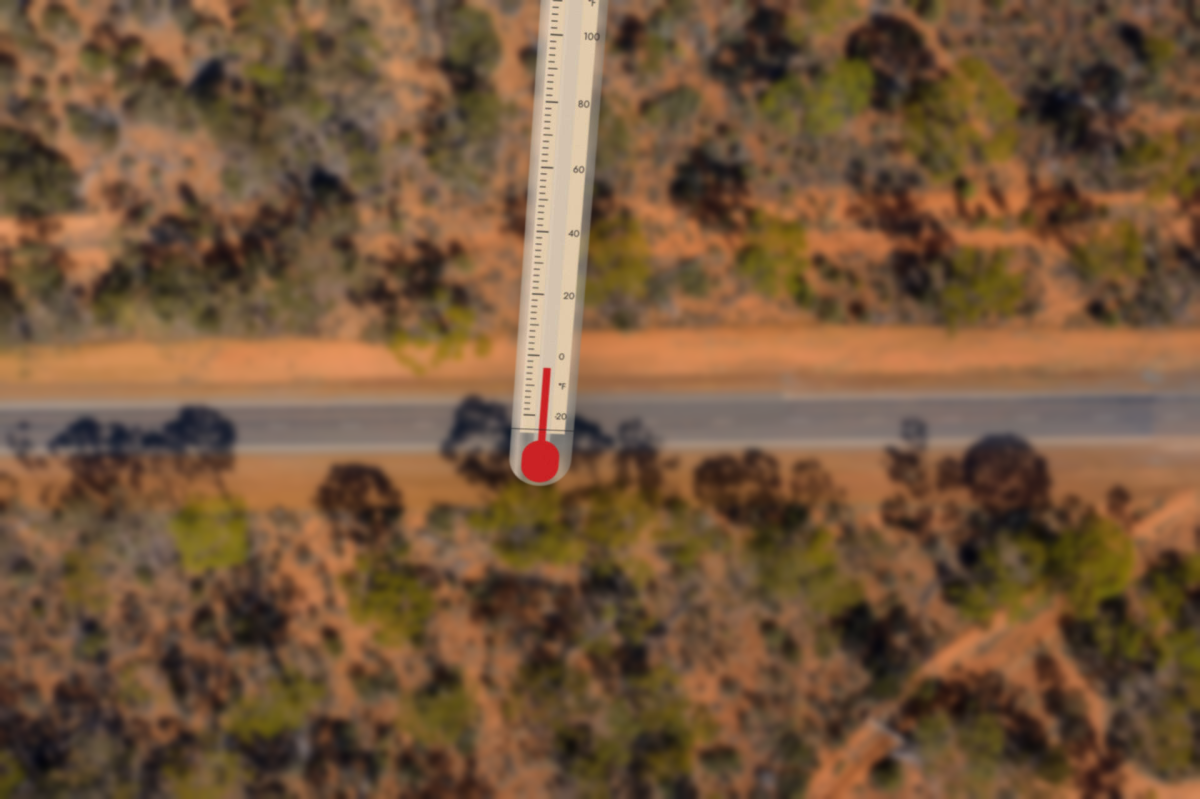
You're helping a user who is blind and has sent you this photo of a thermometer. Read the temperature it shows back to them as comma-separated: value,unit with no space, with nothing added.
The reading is -4,°F
